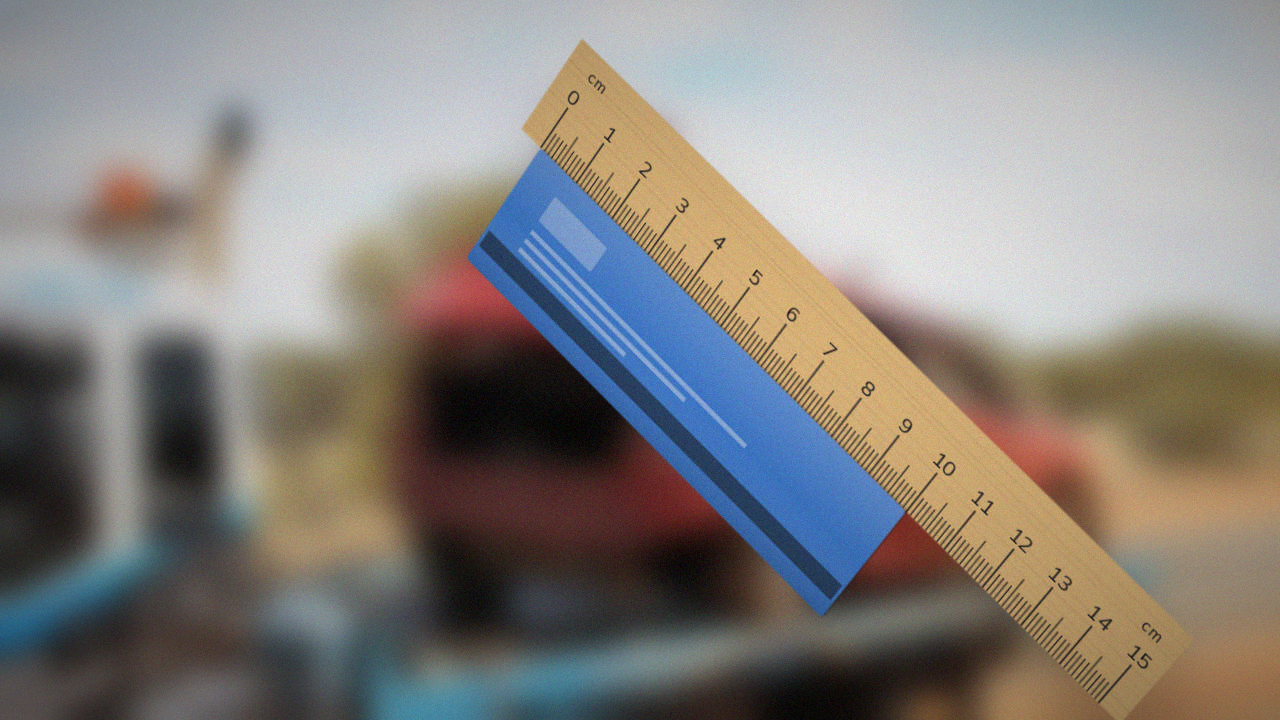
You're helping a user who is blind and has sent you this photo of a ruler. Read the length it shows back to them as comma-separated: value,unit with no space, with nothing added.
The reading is 10,cm
